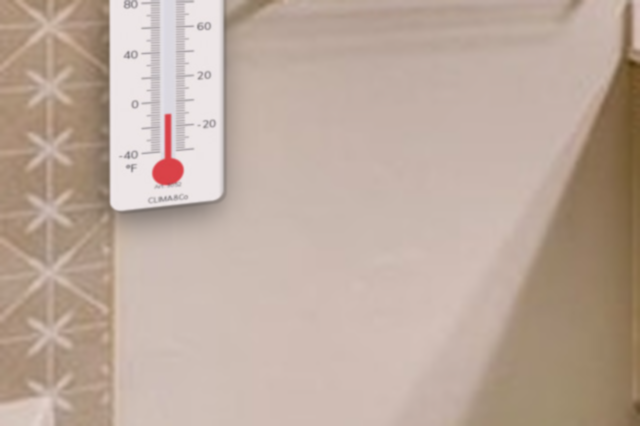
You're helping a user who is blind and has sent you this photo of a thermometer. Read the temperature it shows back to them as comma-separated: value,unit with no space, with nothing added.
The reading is -10,°F
